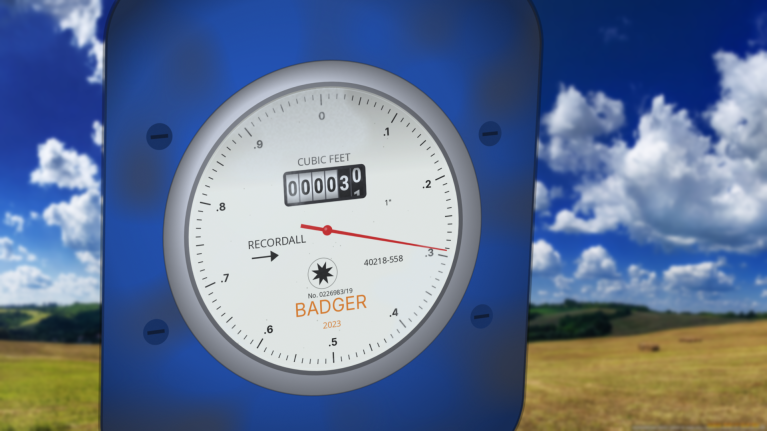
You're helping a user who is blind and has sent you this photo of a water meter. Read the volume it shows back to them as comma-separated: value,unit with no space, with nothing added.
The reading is 30.29,ft³
